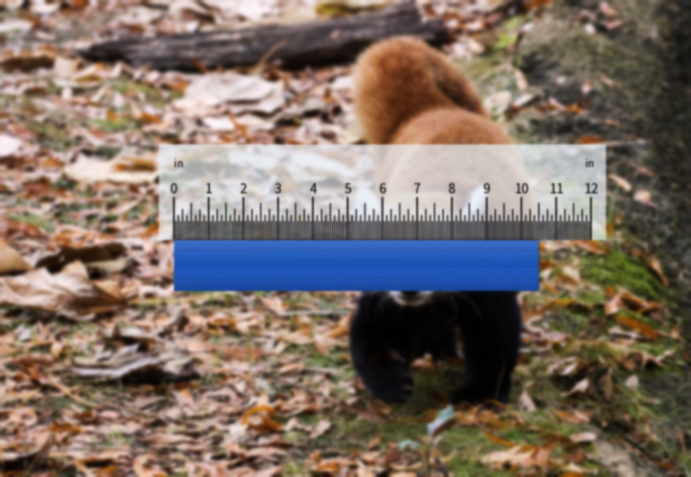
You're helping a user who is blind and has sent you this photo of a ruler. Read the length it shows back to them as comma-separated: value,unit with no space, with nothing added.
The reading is 10.5,in
